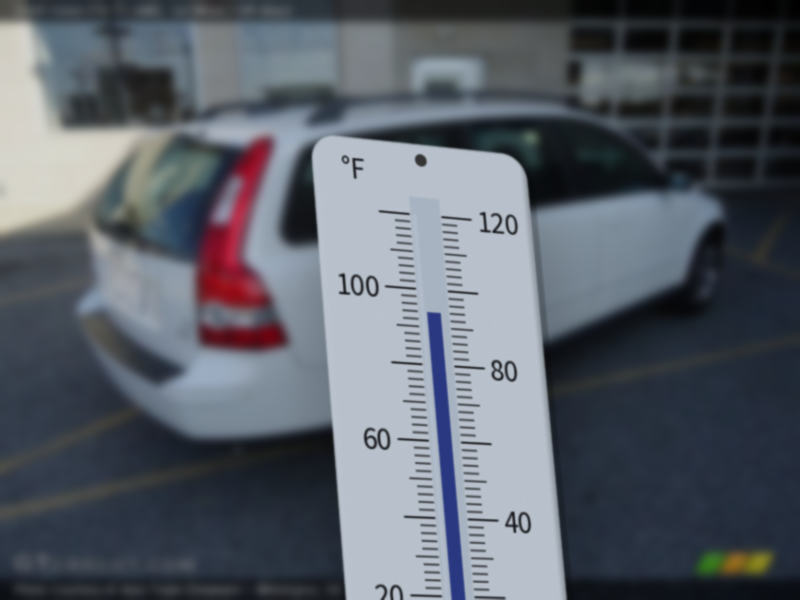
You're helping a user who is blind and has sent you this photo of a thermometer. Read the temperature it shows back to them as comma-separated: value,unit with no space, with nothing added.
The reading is 94,°F
